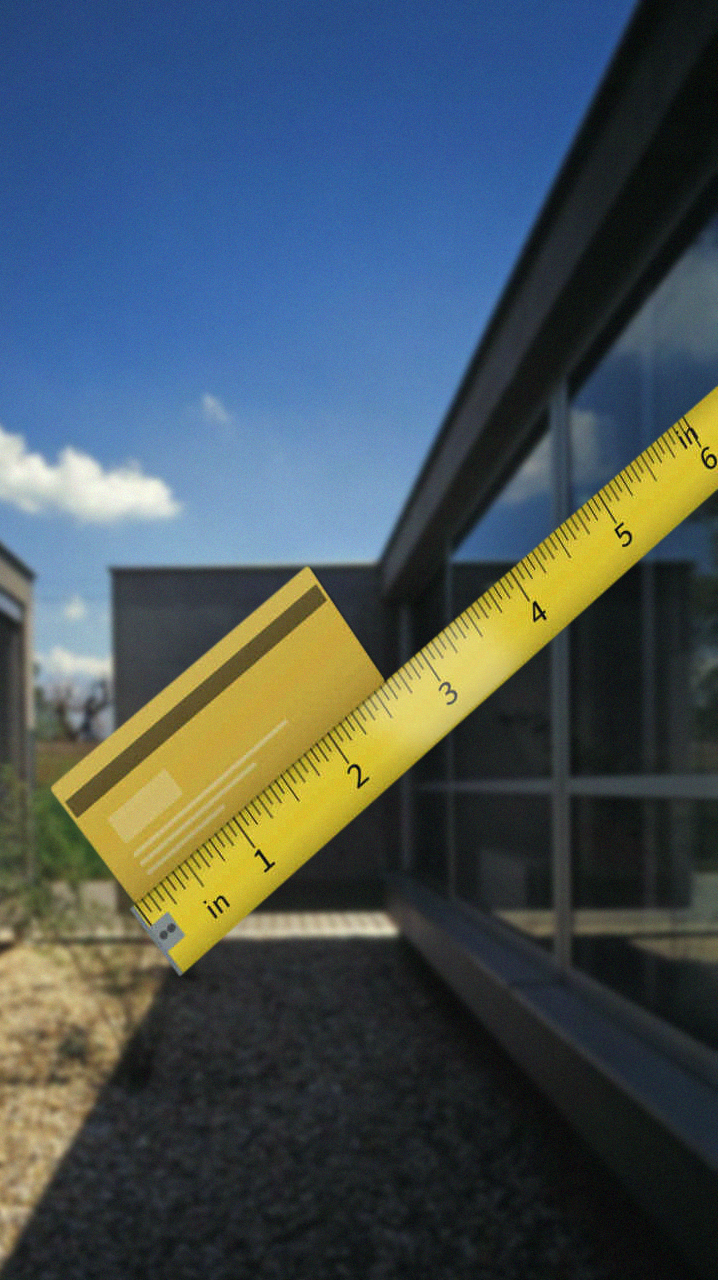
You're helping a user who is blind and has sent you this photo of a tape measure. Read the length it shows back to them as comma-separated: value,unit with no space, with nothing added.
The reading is 2.625,in
